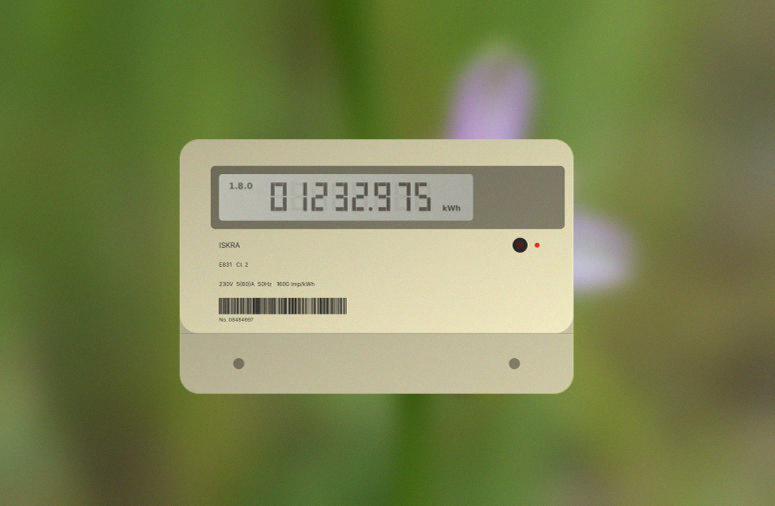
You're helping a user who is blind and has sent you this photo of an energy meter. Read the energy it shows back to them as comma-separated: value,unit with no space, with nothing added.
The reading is 1232.975,kWh
